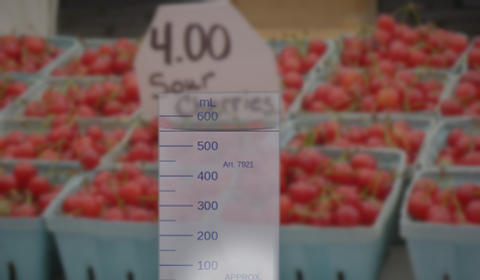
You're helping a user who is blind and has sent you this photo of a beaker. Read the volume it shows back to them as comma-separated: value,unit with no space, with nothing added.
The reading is 550,mL
